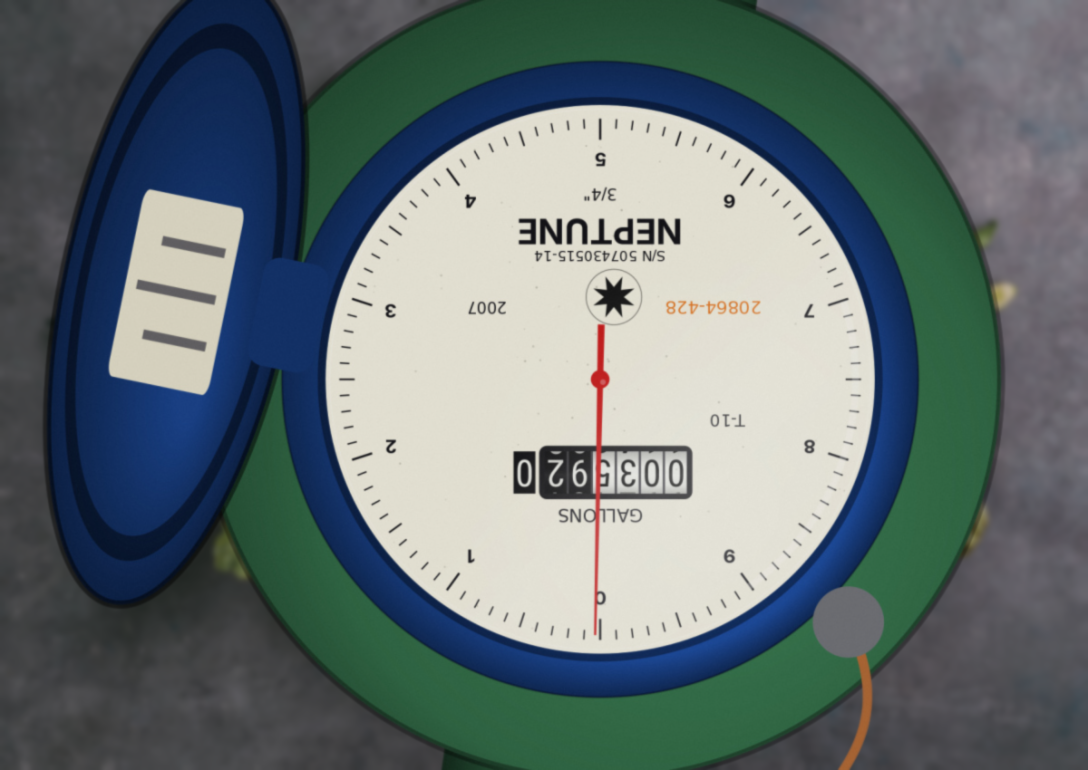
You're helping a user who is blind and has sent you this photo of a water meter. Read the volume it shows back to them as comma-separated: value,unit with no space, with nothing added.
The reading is 35920.0,gal
